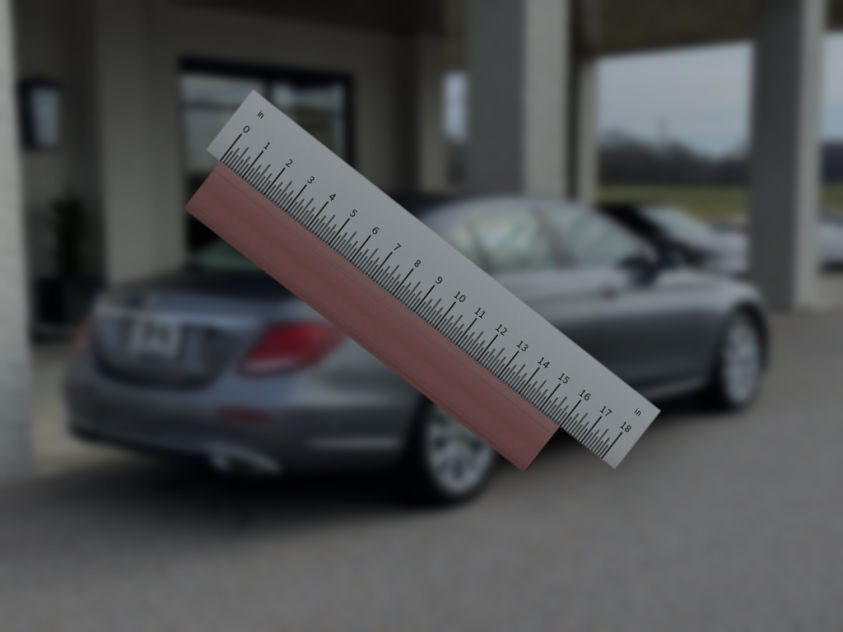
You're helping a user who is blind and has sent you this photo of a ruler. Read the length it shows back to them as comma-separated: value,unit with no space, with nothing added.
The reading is 16,in
